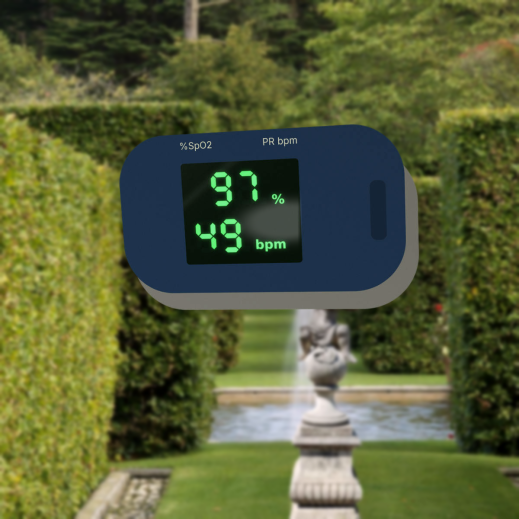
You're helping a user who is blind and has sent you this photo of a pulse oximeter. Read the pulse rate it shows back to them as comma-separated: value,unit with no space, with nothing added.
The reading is 49,bpm
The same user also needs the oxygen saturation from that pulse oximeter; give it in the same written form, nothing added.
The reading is 97,%
